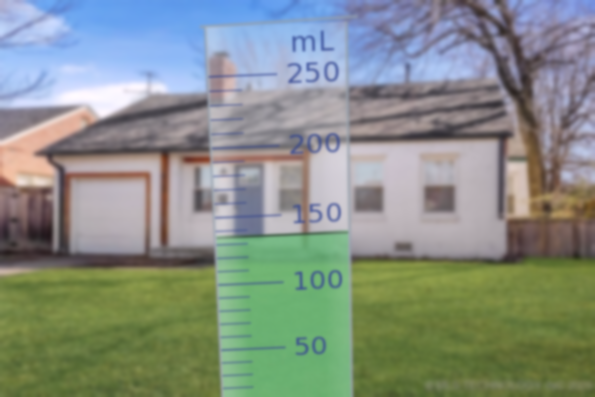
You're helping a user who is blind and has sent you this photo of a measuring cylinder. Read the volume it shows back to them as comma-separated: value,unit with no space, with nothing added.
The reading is 135,mL
